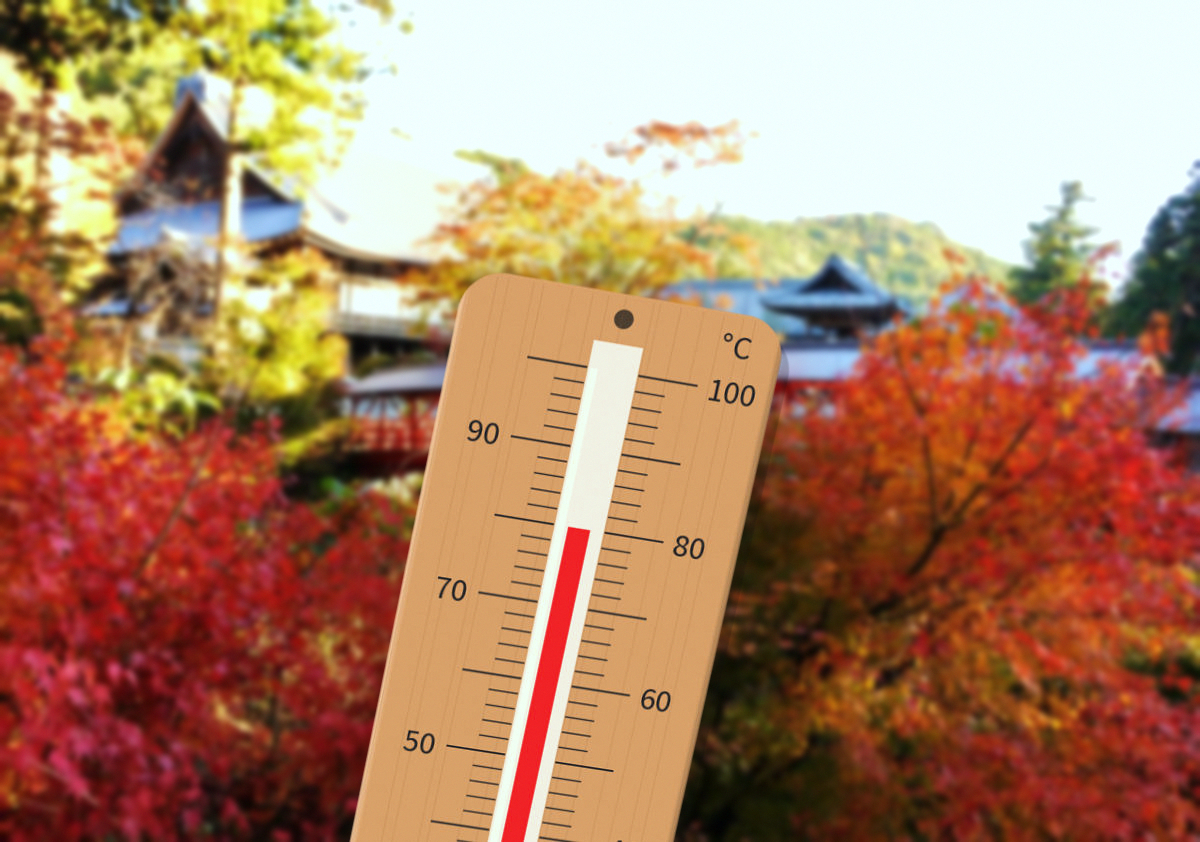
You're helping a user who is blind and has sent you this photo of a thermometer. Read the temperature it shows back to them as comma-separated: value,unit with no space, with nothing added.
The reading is 80,°C
